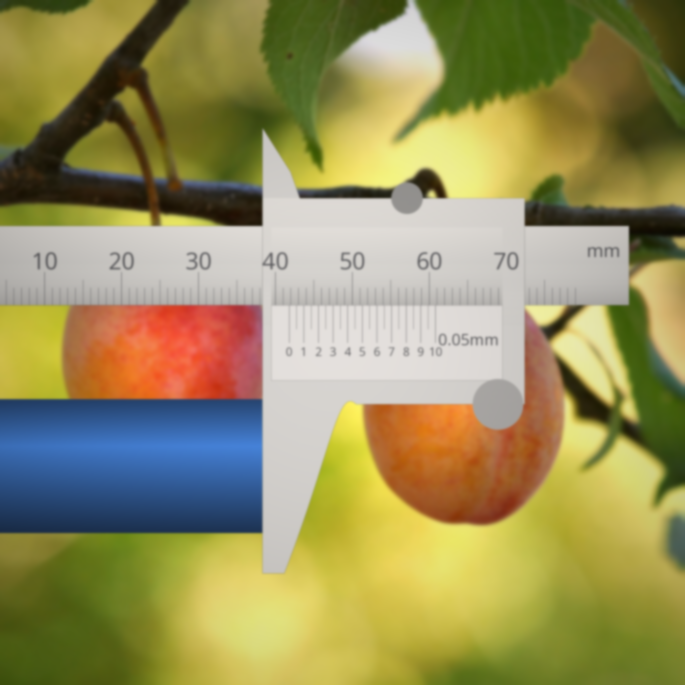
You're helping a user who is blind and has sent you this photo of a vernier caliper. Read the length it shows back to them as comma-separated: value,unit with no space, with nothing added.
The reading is 41.8,mm
